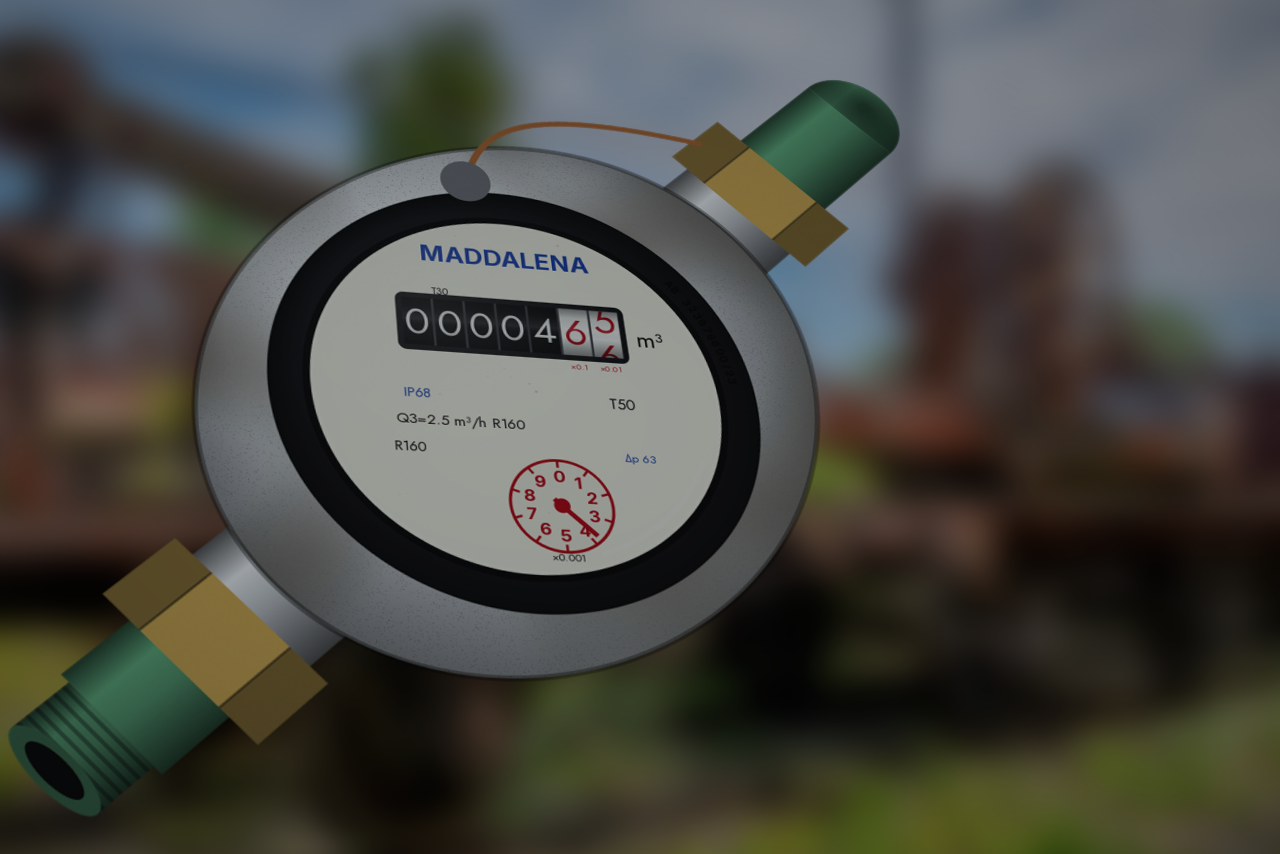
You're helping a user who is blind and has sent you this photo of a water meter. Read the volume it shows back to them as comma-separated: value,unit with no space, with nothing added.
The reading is 4.653,m³
